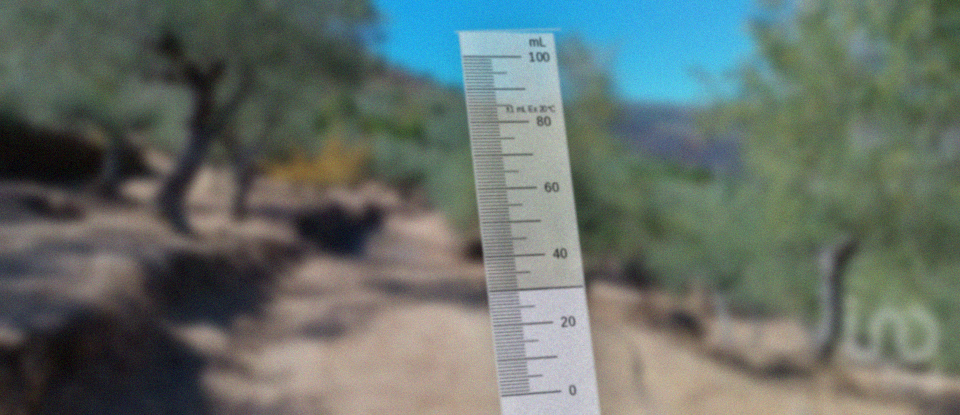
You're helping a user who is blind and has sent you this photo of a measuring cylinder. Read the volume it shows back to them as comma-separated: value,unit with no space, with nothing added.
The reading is 30,mL
